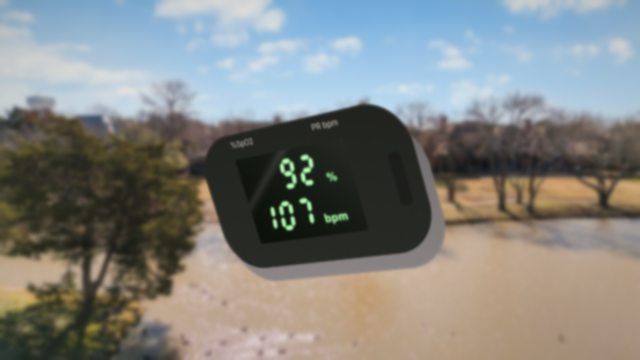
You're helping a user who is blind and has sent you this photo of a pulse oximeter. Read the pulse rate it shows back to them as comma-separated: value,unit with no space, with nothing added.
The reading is 107,bpm
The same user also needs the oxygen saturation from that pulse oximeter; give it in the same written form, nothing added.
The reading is 92,%
